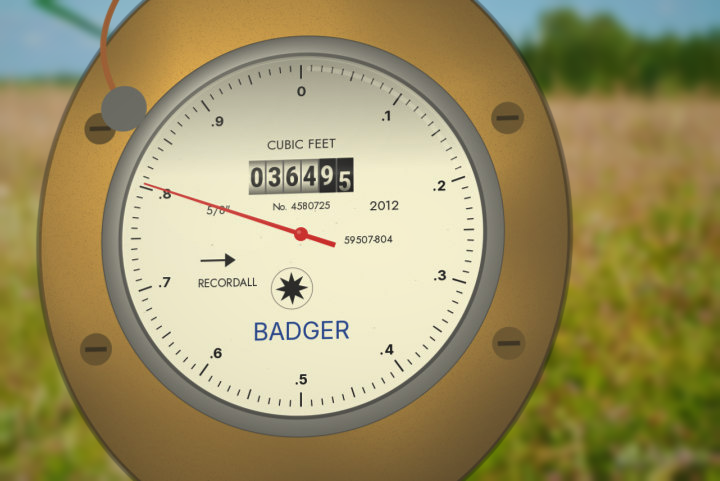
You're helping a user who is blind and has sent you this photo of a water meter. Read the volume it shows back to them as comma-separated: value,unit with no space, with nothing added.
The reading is 36494.80,ft³
